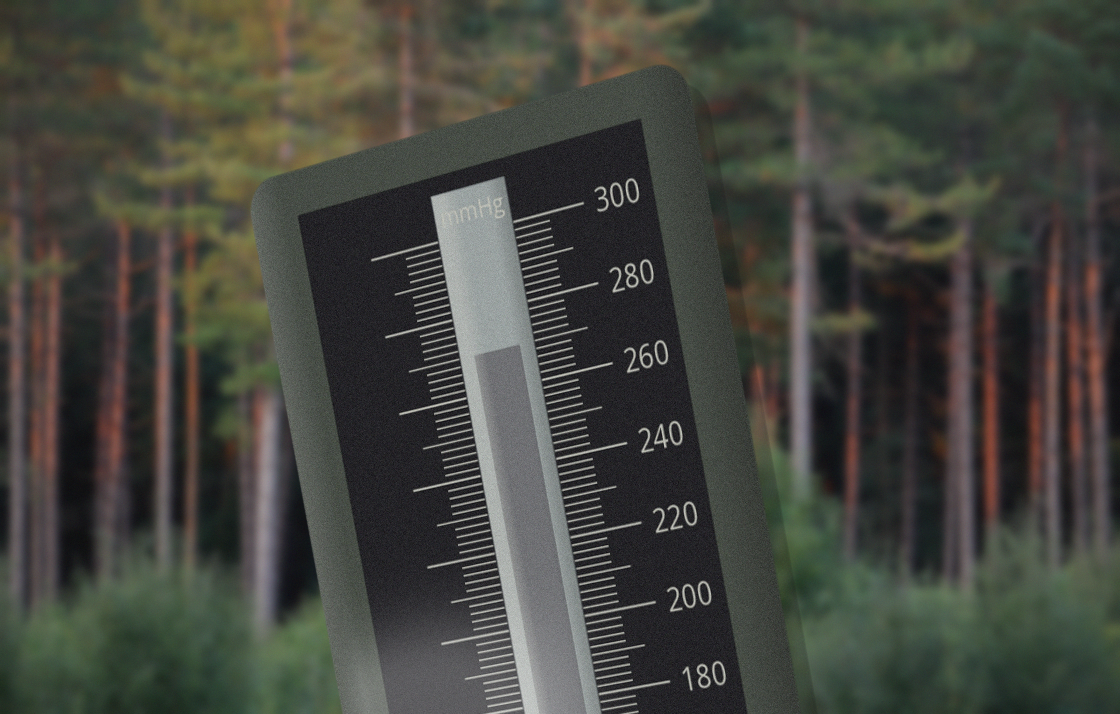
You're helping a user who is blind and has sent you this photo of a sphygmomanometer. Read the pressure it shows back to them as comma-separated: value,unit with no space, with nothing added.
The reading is 270,mmHg
